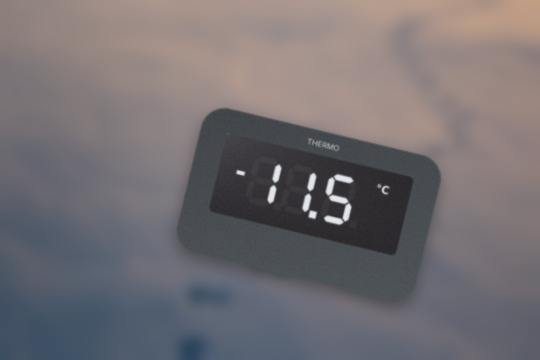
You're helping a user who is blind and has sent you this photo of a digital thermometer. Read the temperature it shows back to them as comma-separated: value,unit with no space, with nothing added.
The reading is -11.5,°C
